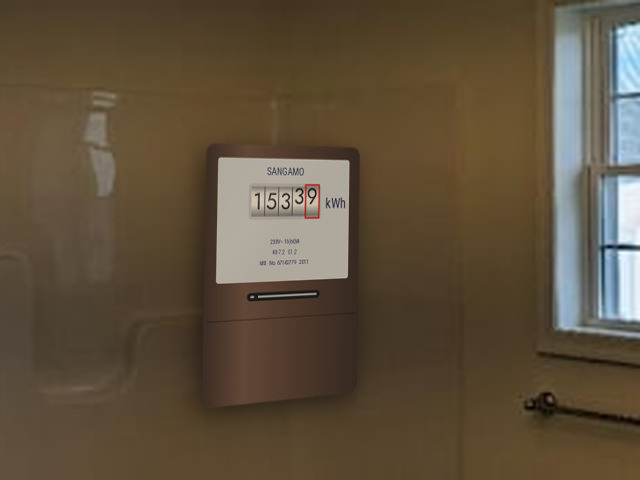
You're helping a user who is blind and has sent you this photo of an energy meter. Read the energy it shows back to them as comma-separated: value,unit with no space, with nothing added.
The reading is 1533.9,kWh
